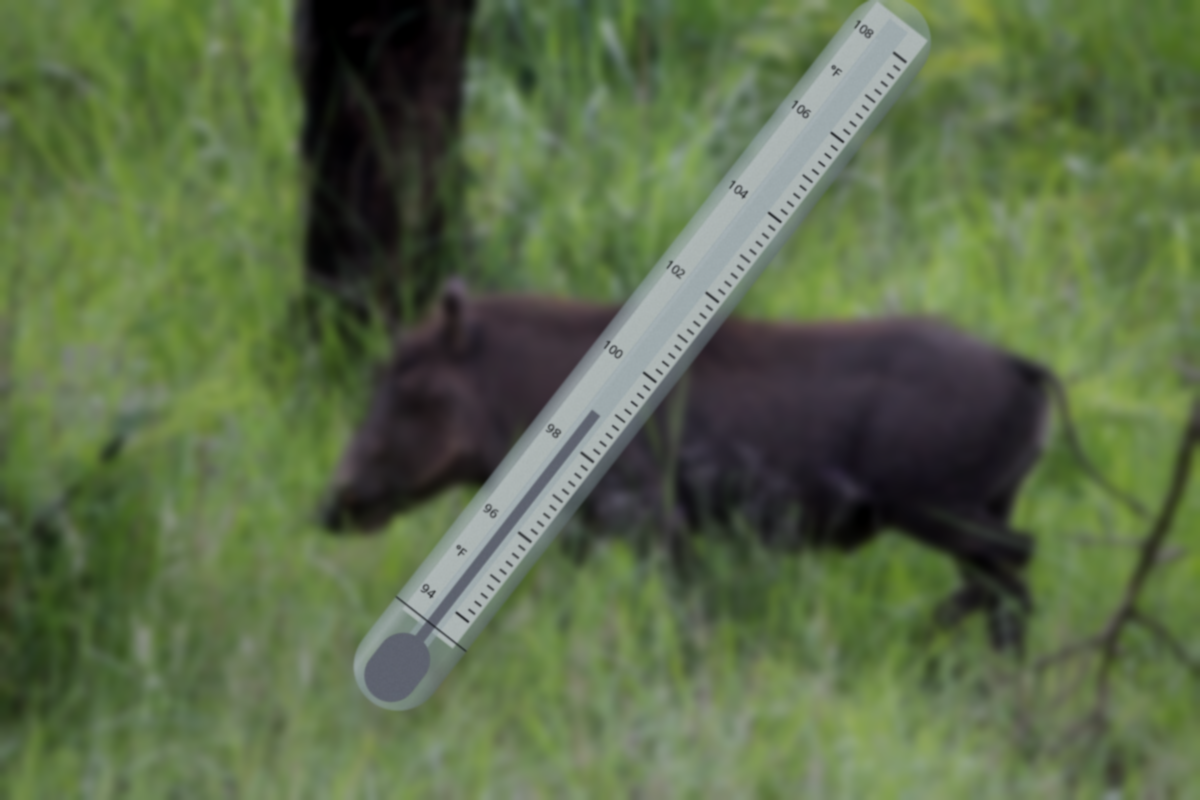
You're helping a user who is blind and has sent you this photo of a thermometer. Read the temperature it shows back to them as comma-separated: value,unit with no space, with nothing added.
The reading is 98.8,°F
